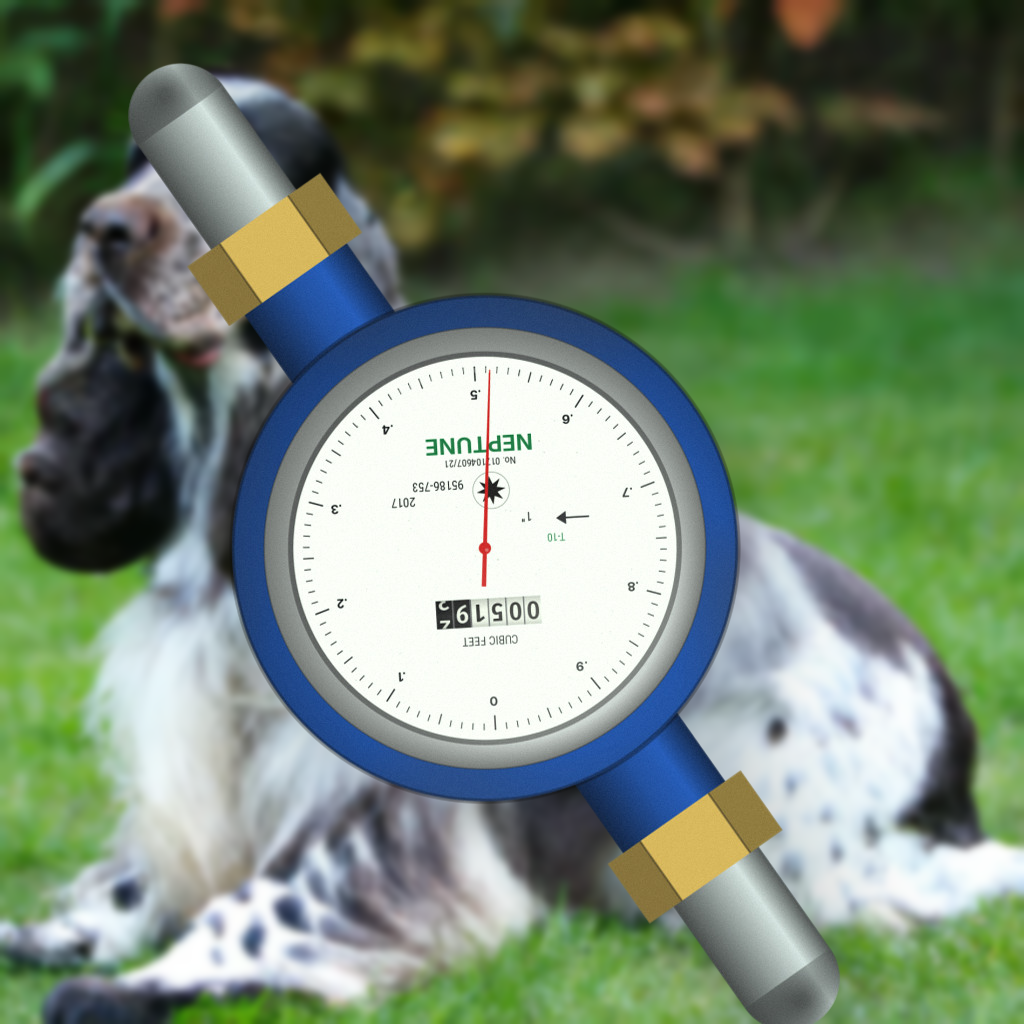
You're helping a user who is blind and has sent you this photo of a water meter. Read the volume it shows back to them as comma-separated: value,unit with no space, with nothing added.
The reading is 5192.51,ft³
